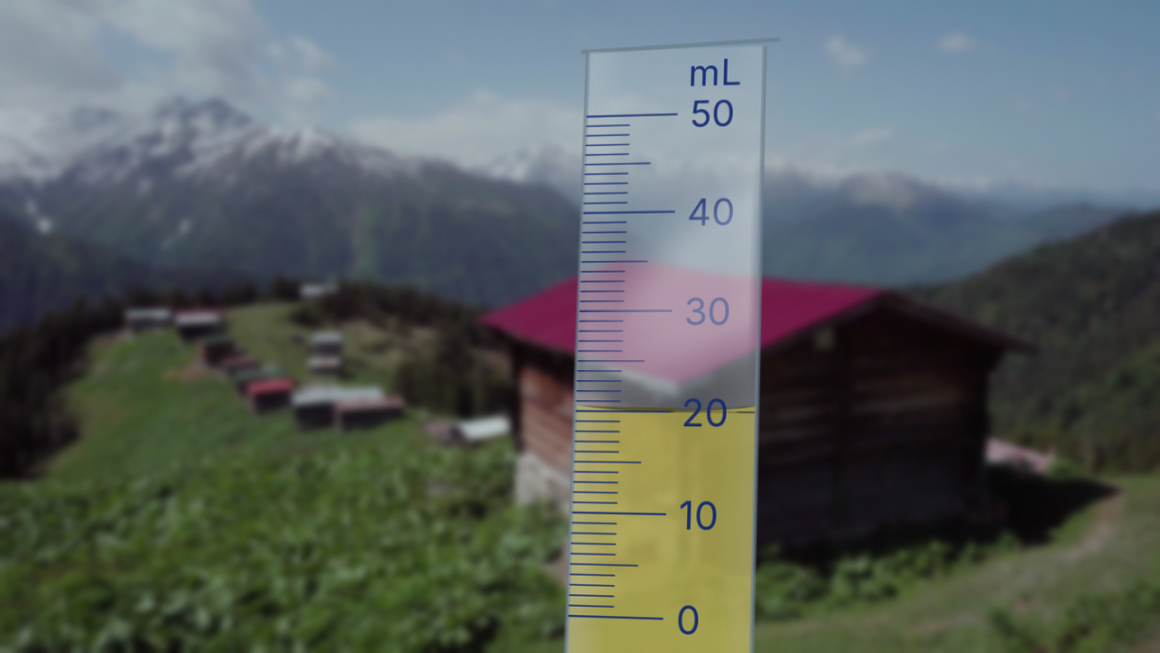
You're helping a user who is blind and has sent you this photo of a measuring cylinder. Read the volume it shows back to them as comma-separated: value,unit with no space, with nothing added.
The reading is 20,mL
